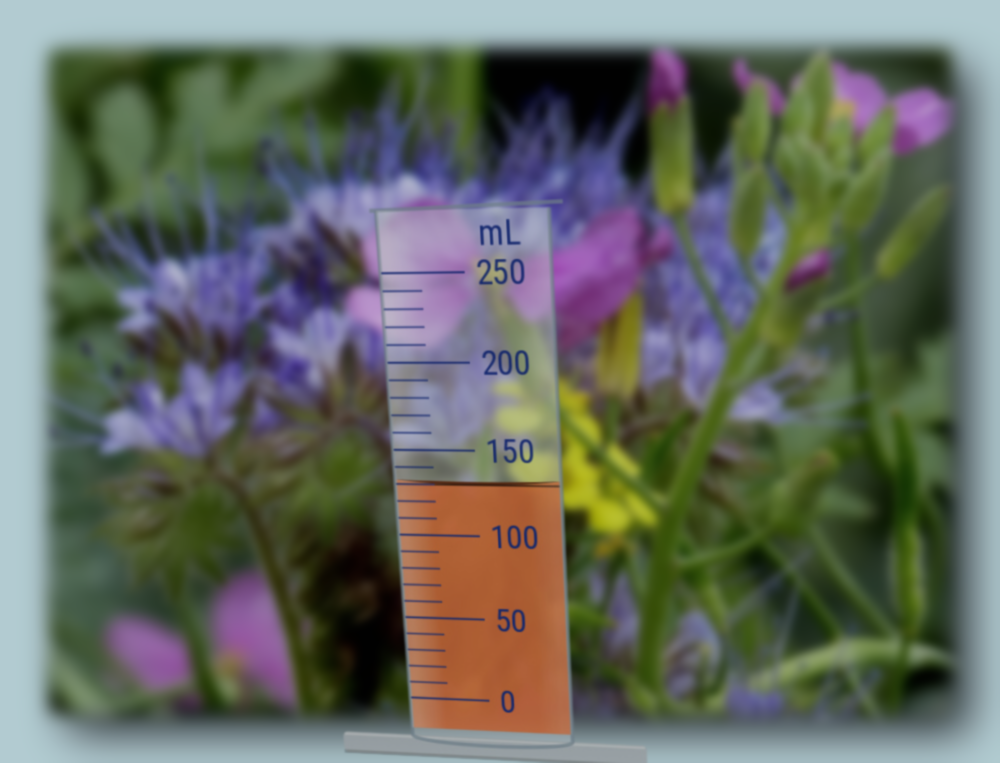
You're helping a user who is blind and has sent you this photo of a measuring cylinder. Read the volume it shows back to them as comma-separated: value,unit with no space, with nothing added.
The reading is 130,mL
